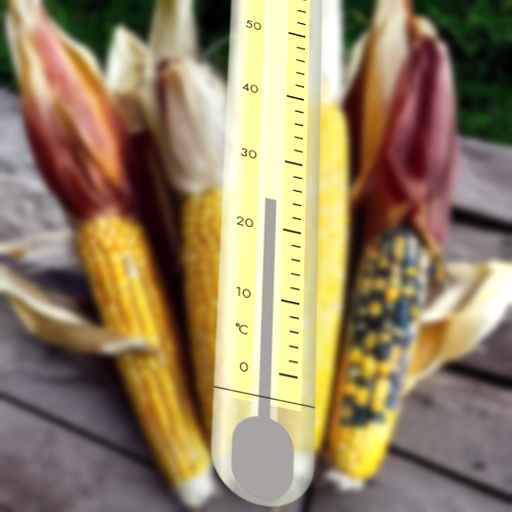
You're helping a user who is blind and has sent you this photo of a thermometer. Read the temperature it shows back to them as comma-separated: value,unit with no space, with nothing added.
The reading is 24,°C
